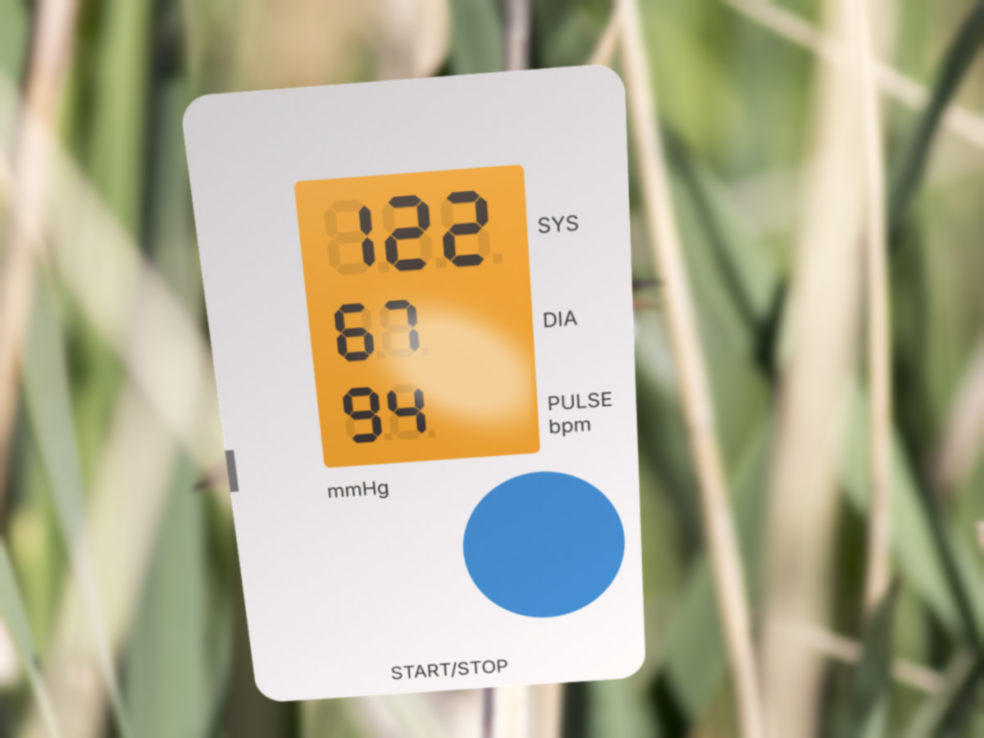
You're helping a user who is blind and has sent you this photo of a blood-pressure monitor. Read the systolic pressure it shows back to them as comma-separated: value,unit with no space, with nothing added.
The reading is 122,mmHg
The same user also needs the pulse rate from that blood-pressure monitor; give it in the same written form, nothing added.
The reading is 94,bpm
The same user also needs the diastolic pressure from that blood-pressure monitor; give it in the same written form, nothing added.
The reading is 67,mmHg
